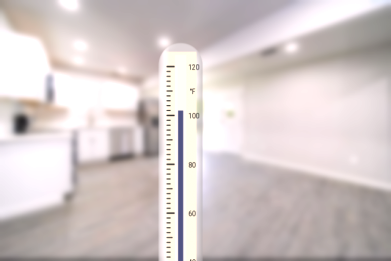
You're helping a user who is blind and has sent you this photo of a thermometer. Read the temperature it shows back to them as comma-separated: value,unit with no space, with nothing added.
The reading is 102,°F
